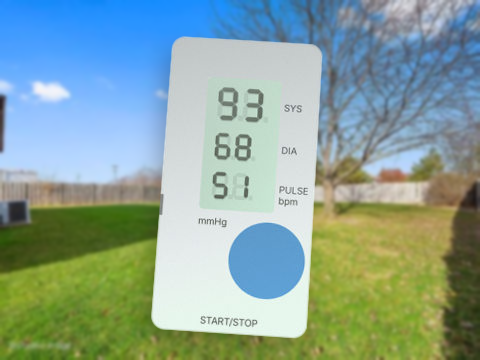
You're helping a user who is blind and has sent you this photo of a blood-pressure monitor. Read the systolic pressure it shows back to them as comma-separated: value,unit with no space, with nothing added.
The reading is 93,mmHg
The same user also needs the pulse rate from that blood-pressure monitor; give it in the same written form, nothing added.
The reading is 51,bpm
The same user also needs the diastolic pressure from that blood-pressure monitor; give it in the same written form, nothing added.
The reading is 68,mmHg
